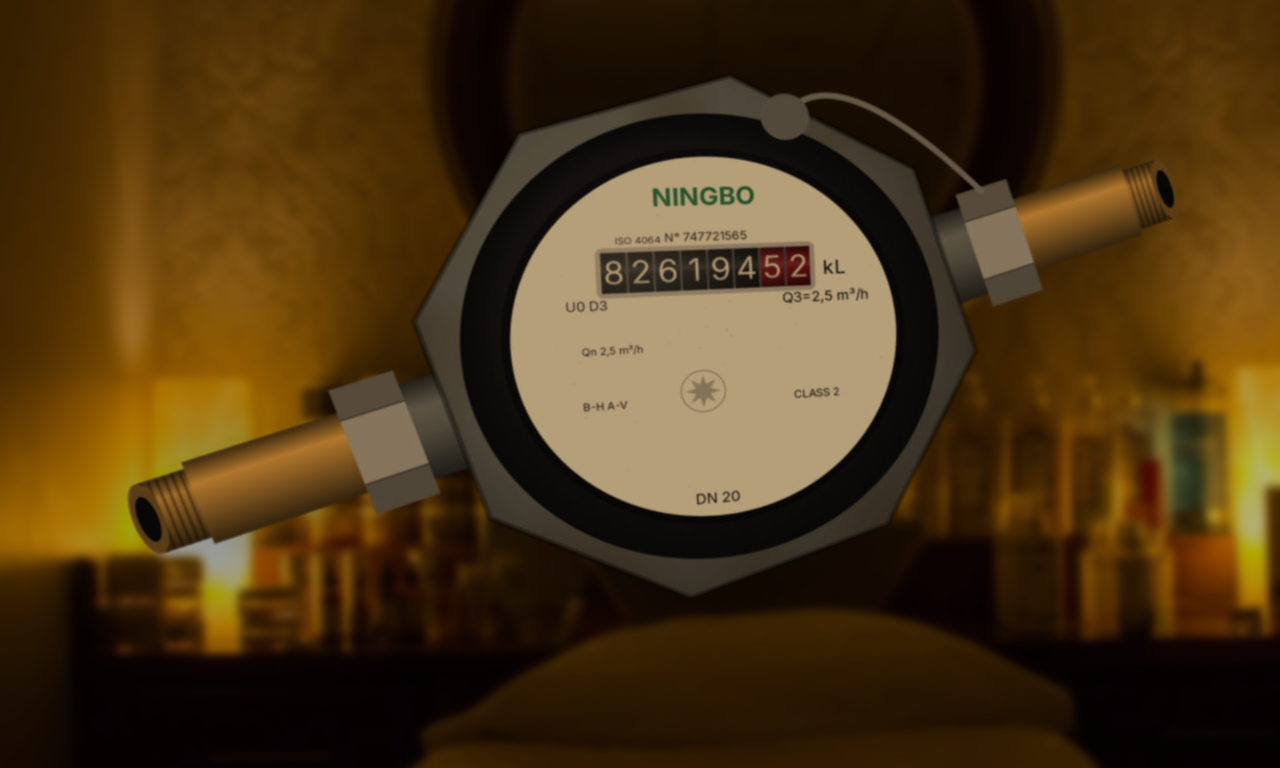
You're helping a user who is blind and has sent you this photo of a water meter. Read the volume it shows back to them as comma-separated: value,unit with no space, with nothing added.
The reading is 826194.52,kL
